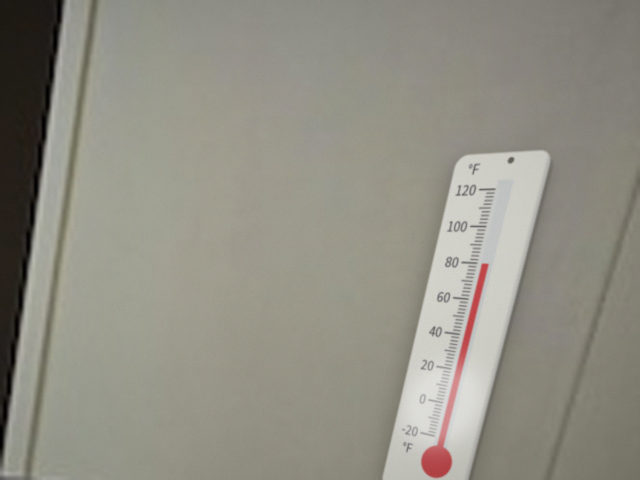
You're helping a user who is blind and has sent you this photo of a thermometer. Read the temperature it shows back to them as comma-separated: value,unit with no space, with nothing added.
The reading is 80,°F
